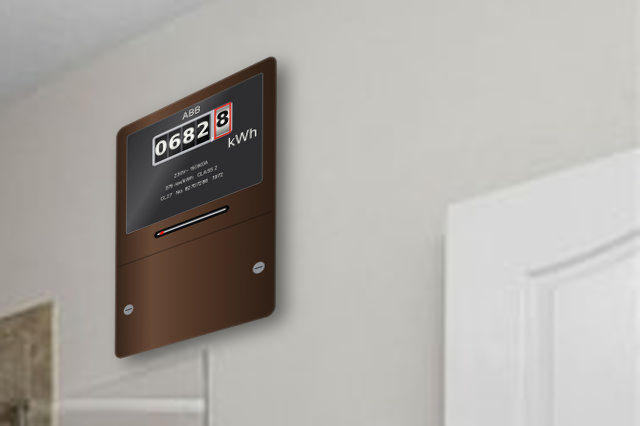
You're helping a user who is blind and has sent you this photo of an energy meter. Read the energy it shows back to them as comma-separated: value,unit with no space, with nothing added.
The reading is 682.8,kWh
